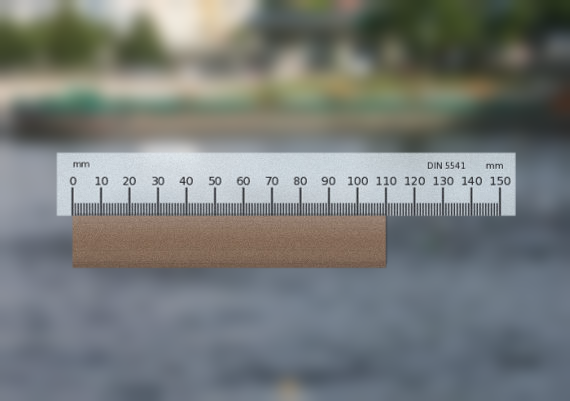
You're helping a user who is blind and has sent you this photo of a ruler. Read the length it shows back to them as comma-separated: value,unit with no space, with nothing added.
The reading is 110,mm
